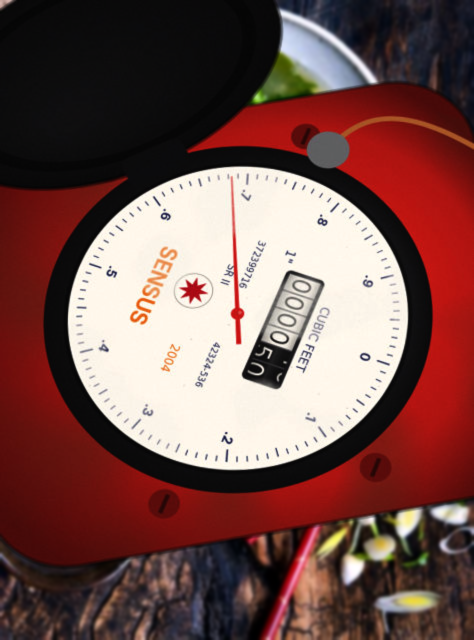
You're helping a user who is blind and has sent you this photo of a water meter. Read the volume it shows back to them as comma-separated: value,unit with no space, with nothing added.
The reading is 49.68,ft³
